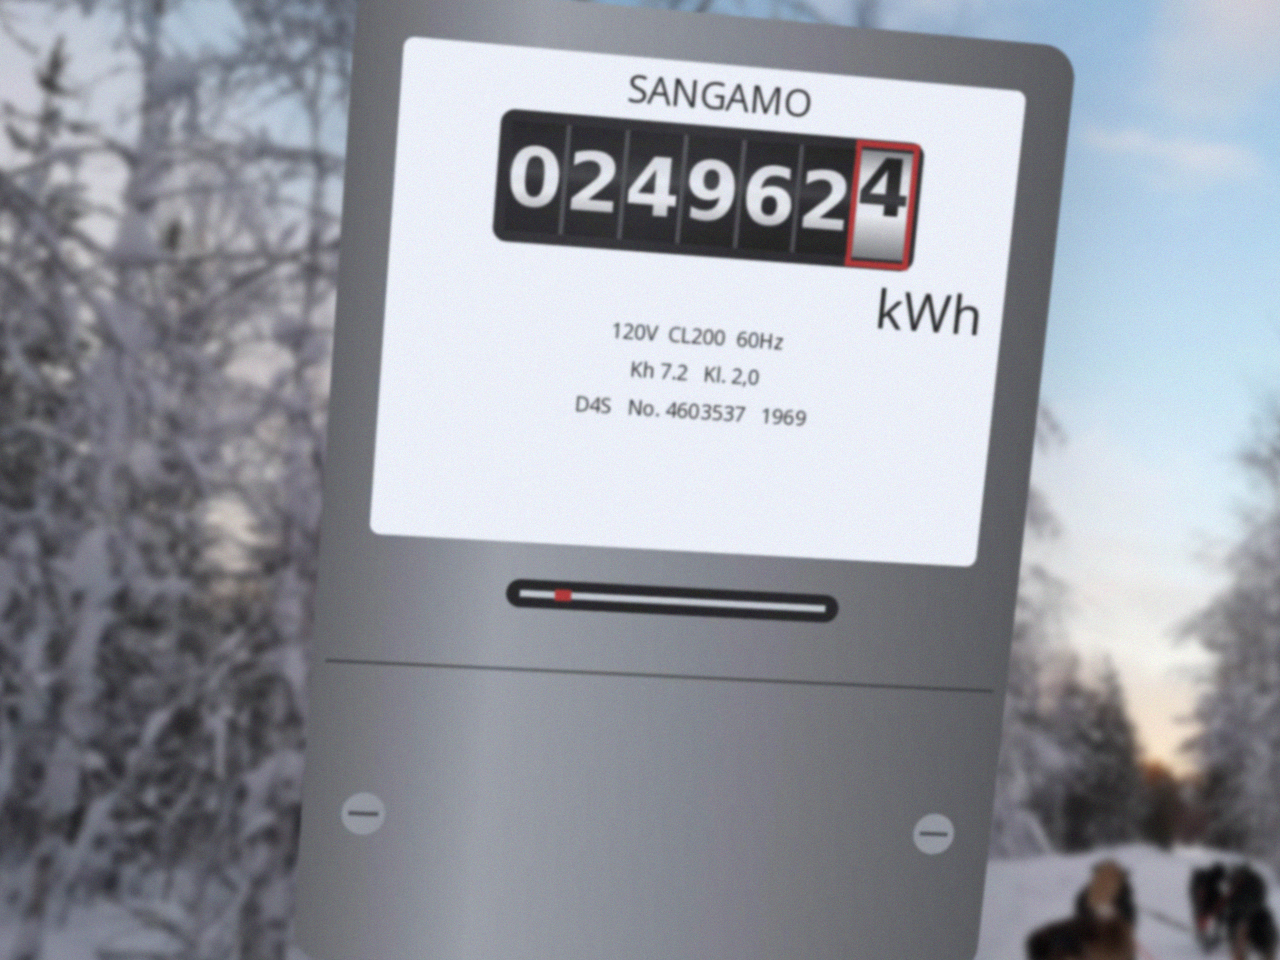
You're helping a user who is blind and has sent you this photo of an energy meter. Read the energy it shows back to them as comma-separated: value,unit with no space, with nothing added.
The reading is 24962.4,kWh
